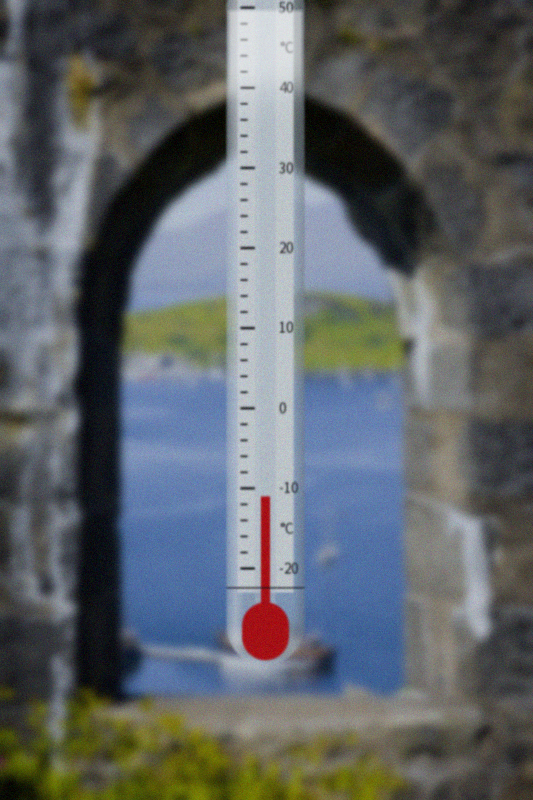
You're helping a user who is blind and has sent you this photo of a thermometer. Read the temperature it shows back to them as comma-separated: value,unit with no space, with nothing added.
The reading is -11,°C
